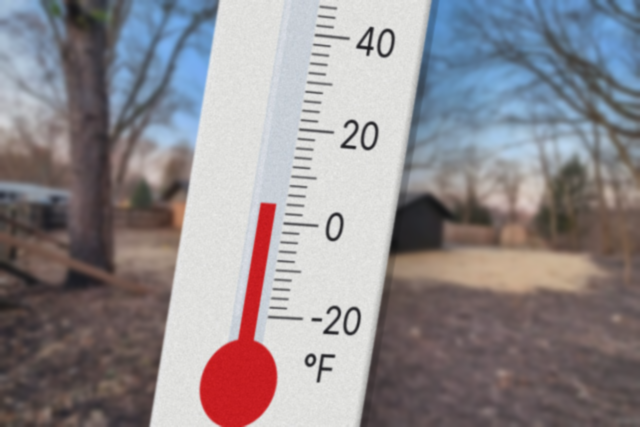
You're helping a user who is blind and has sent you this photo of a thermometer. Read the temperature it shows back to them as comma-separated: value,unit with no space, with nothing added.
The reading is 4,°F
